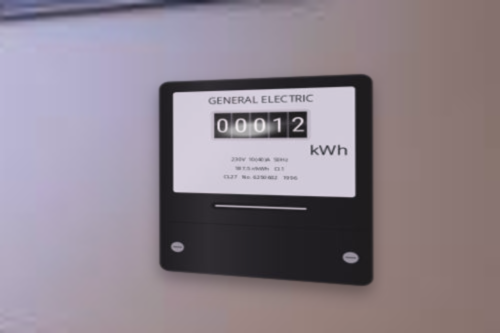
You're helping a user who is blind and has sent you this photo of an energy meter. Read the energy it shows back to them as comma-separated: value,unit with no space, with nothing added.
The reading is 12,kWh
